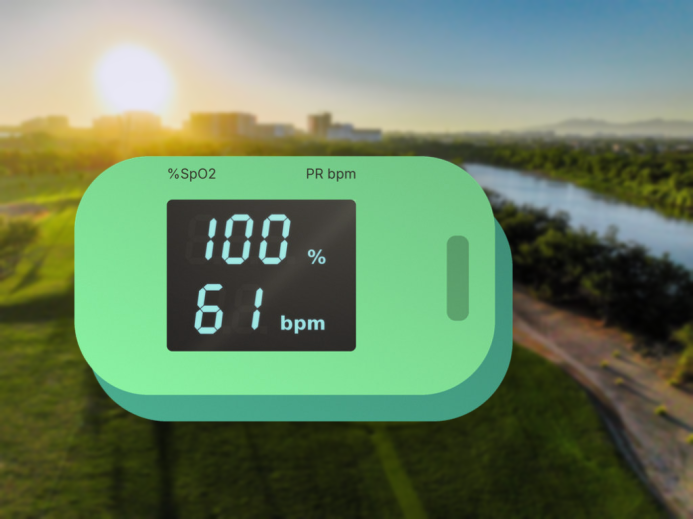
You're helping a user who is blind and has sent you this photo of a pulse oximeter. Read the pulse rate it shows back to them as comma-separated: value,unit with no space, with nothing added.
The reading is 61,bpm
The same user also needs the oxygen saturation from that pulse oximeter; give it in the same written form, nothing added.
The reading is 100,%
